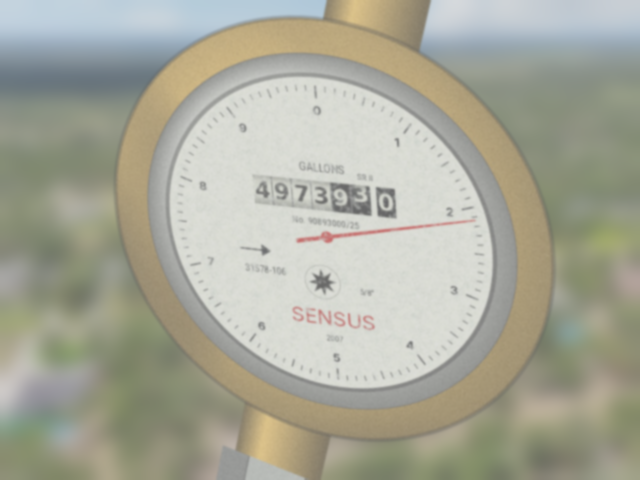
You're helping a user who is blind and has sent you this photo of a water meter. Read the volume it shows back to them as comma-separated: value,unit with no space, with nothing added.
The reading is 4973932.1,gal
